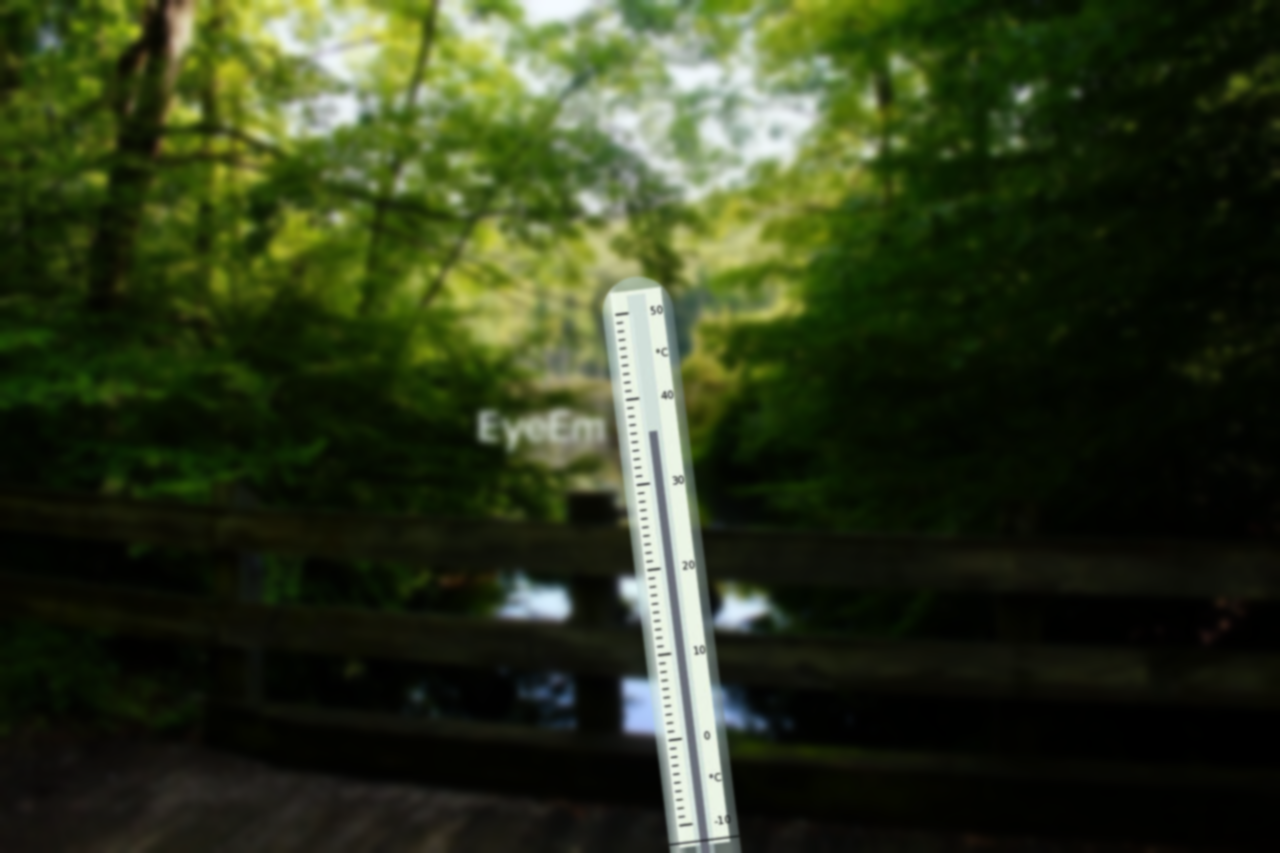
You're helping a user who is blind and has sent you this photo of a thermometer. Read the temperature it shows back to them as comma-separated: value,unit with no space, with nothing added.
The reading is 36,°C
